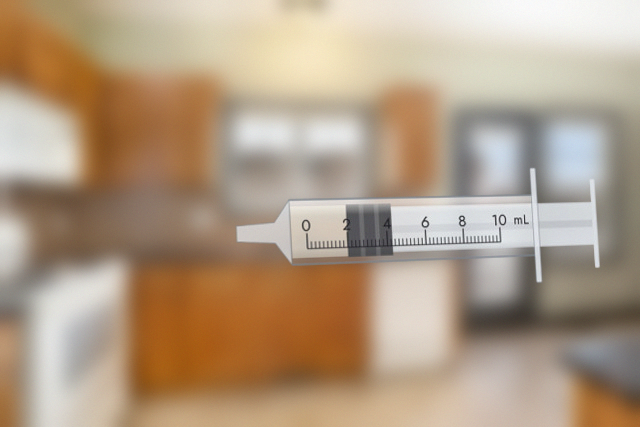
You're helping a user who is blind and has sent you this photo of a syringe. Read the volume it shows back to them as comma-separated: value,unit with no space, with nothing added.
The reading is 2,mL
